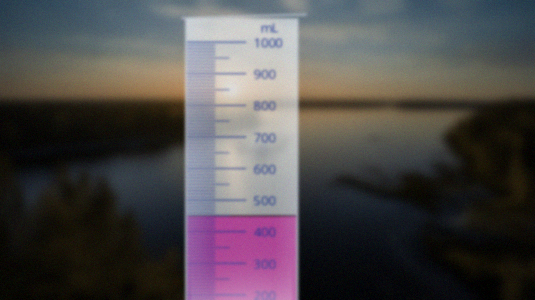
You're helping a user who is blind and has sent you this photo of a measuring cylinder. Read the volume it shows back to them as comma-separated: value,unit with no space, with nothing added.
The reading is 450,mL
